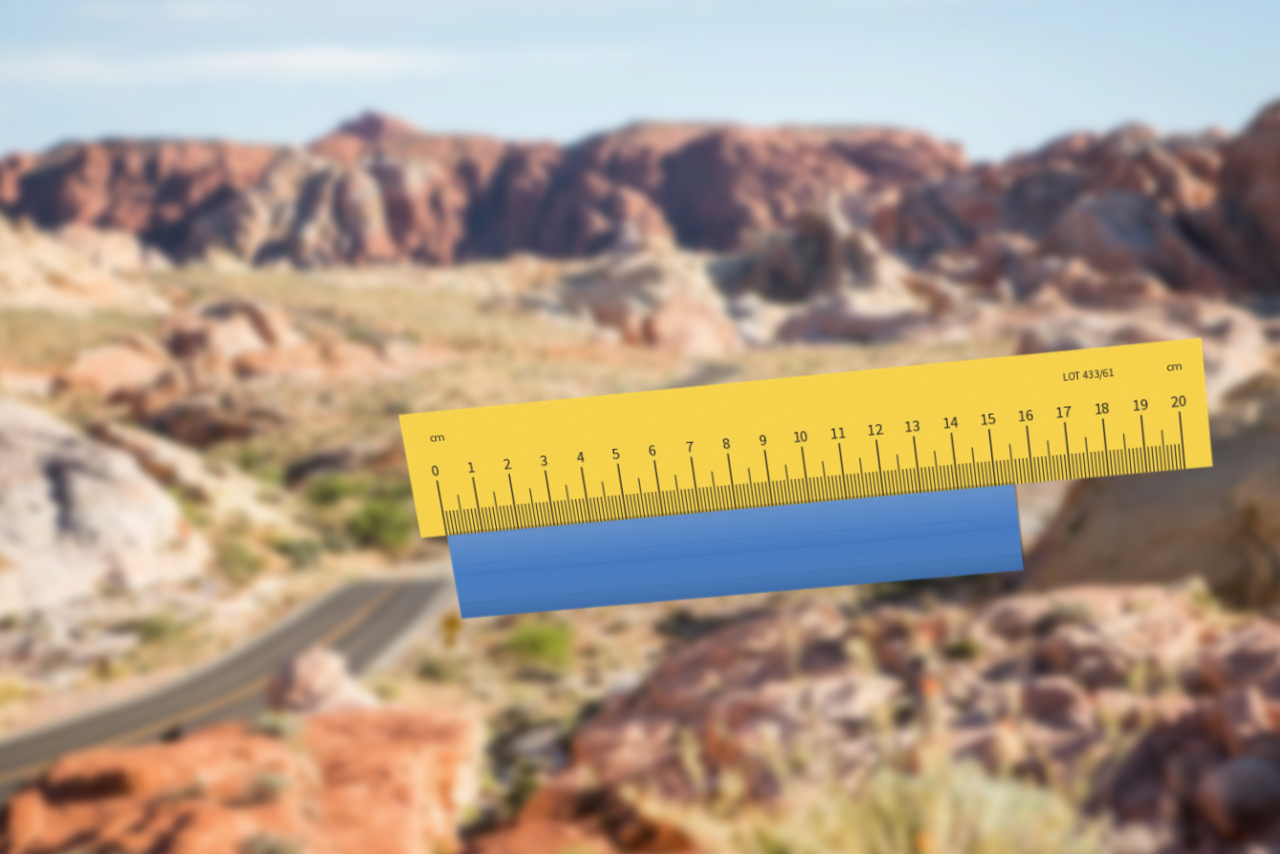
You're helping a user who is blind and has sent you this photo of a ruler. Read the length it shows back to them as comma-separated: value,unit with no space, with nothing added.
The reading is 15.5,cm
